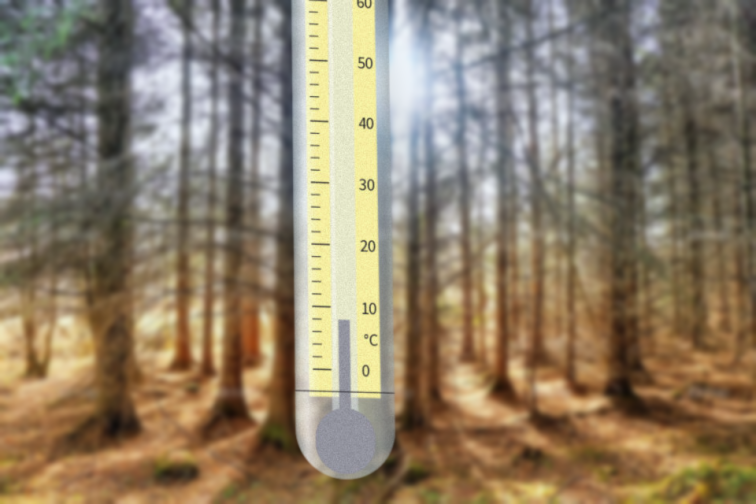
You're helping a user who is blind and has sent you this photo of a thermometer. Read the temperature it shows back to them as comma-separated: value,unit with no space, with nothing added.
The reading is 8,°C
